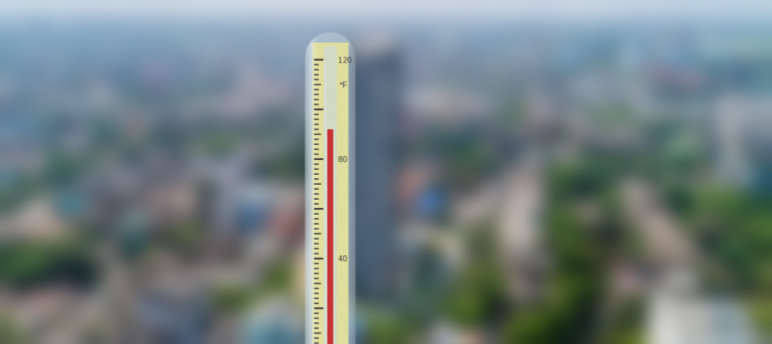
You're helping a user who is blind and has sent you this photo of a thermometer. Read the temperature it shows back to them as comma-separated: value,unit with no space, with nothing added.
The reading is 92,°F
